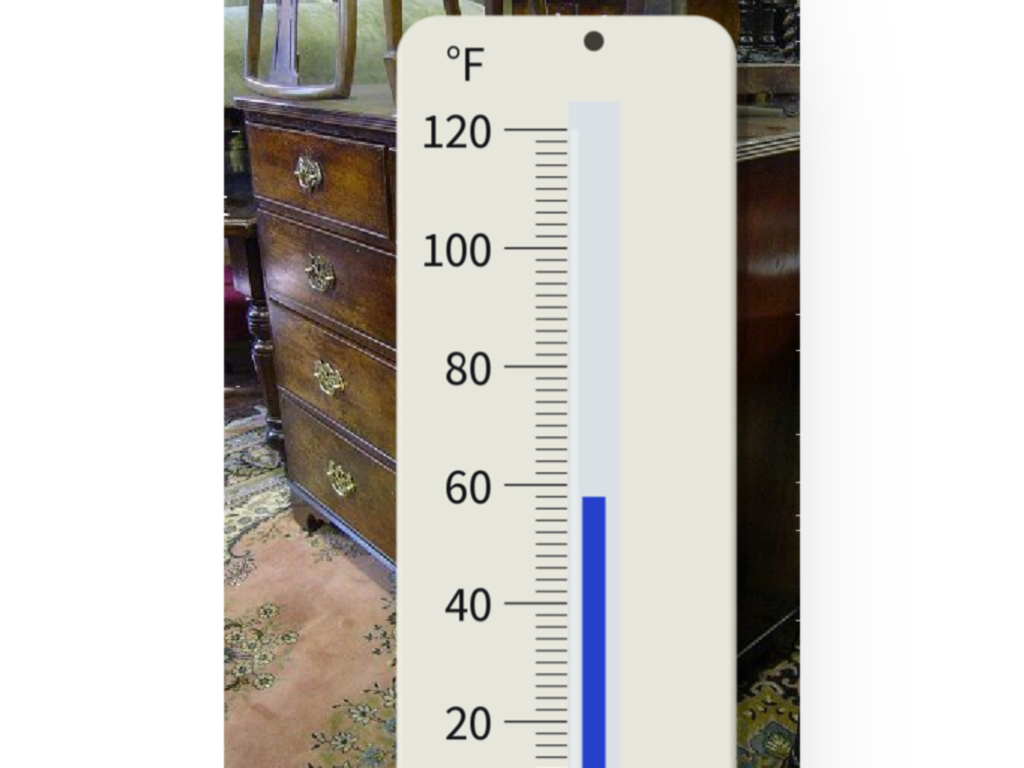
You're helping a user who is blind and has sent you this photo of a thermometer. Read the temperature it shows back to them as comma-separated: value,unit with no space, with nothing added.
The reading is 58,°F
